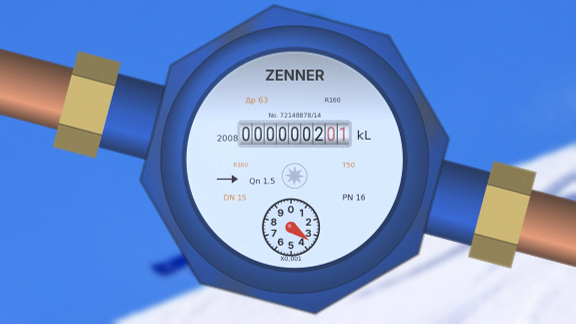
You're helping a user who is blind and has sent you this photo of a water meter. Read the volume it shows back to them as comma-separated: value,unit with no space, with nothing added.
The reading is 2.013,kL
